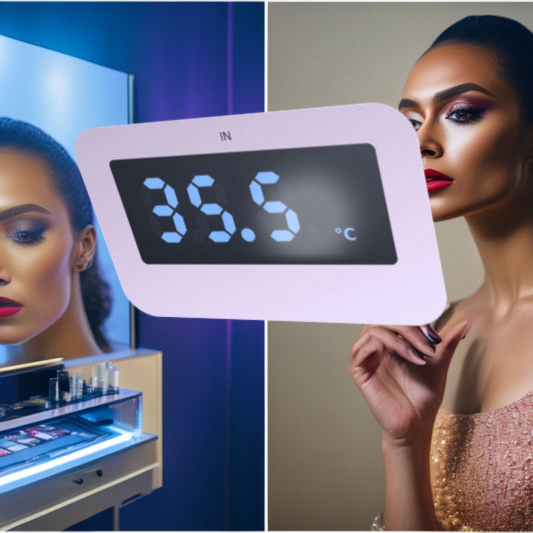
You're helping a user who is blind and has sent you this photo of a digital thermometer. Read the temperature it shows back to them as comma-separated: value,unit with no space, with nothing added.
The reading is 35.5,°C
